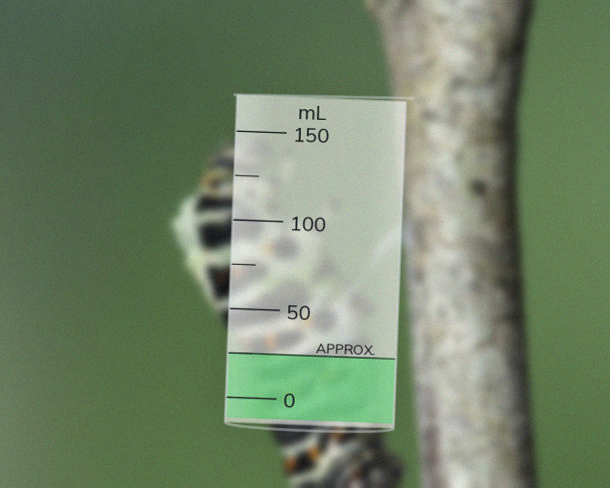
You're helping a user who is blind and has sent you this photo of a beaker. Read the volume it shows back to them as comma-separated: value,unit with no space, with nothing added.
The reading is 25,mL
